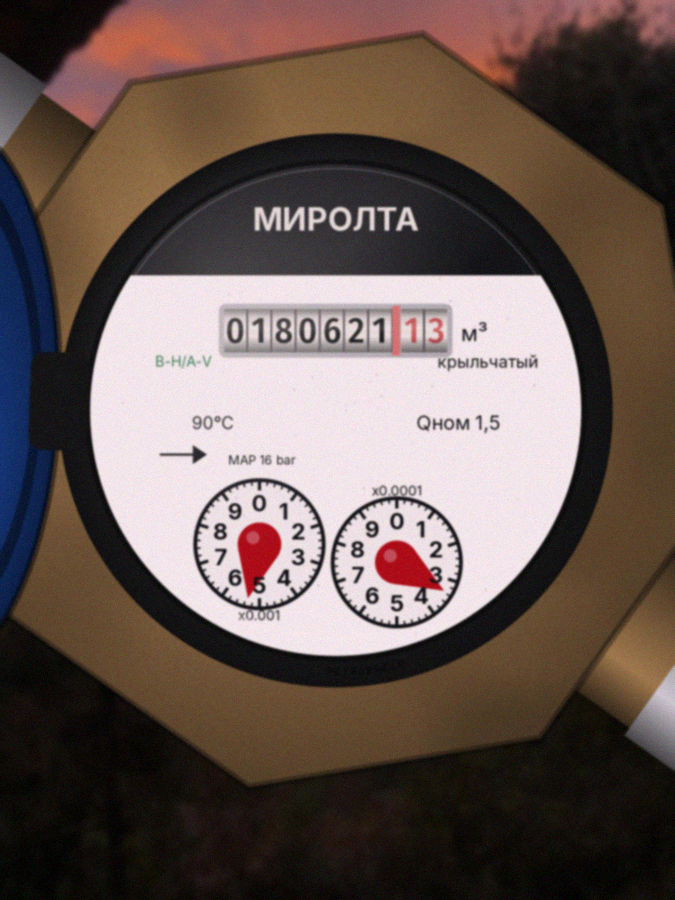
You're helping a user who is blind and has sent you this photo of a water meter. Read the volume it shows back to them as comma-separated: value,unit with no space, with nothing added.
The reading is 180621.1353,m³
